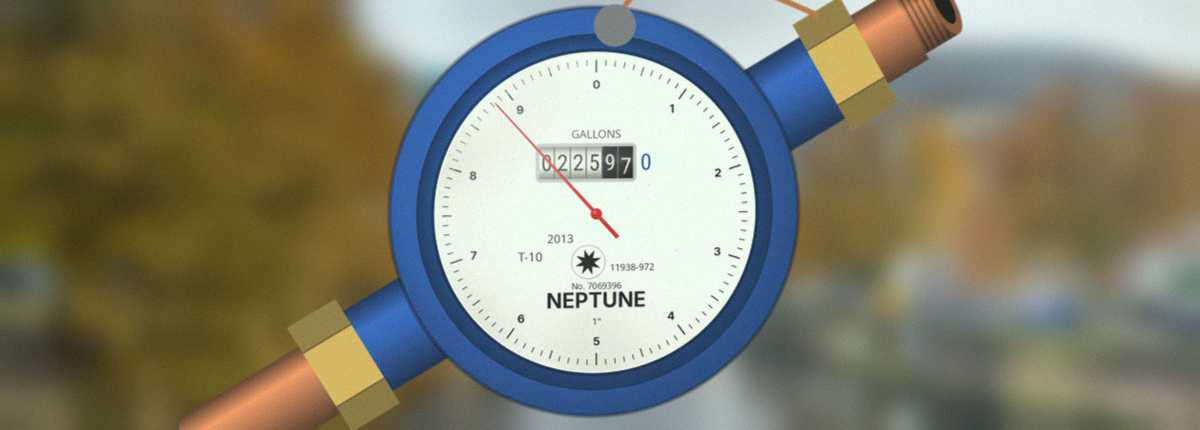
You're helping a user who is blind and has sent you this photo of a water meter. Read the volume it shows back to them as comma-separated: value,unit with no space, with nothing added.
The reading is 225968.8,gal
